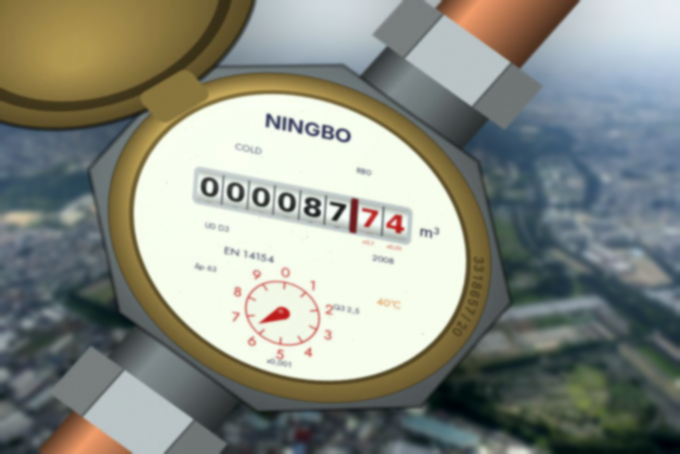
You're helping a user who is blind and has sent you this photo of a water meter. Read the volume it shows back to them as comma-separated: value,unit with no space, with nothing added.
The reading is 87.746,m³
